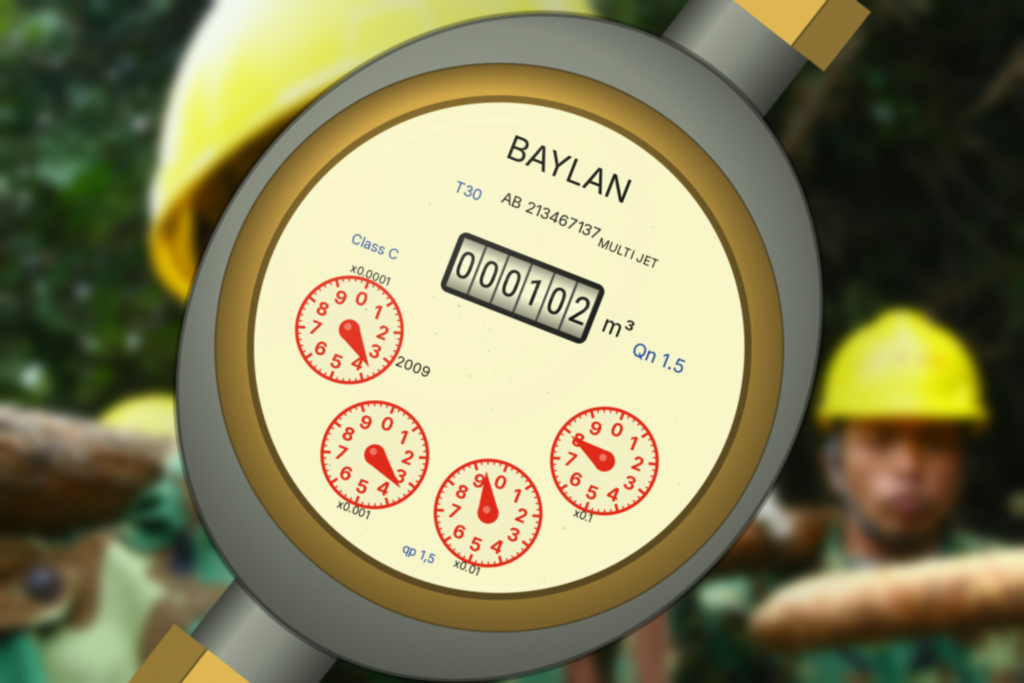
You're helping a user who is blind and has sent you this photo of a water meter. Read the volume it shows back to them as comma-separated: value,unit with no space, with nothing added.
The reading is 102.7933,m³
